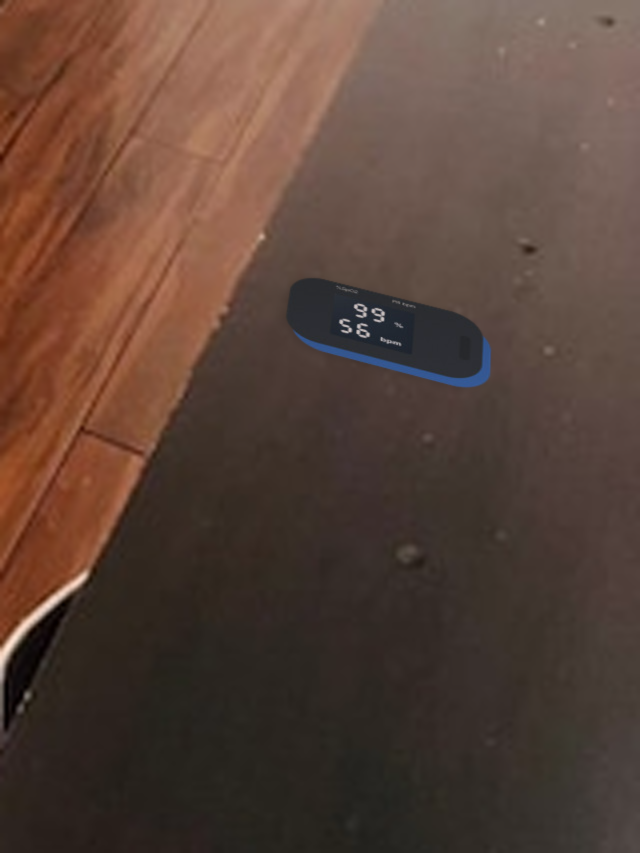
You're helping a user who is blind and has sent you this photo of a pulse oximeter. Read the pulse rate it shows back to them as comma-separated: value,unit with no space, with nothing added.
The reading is 56,bpm
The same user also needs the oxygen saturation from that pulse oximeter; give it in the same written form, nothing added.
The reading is 99,%
